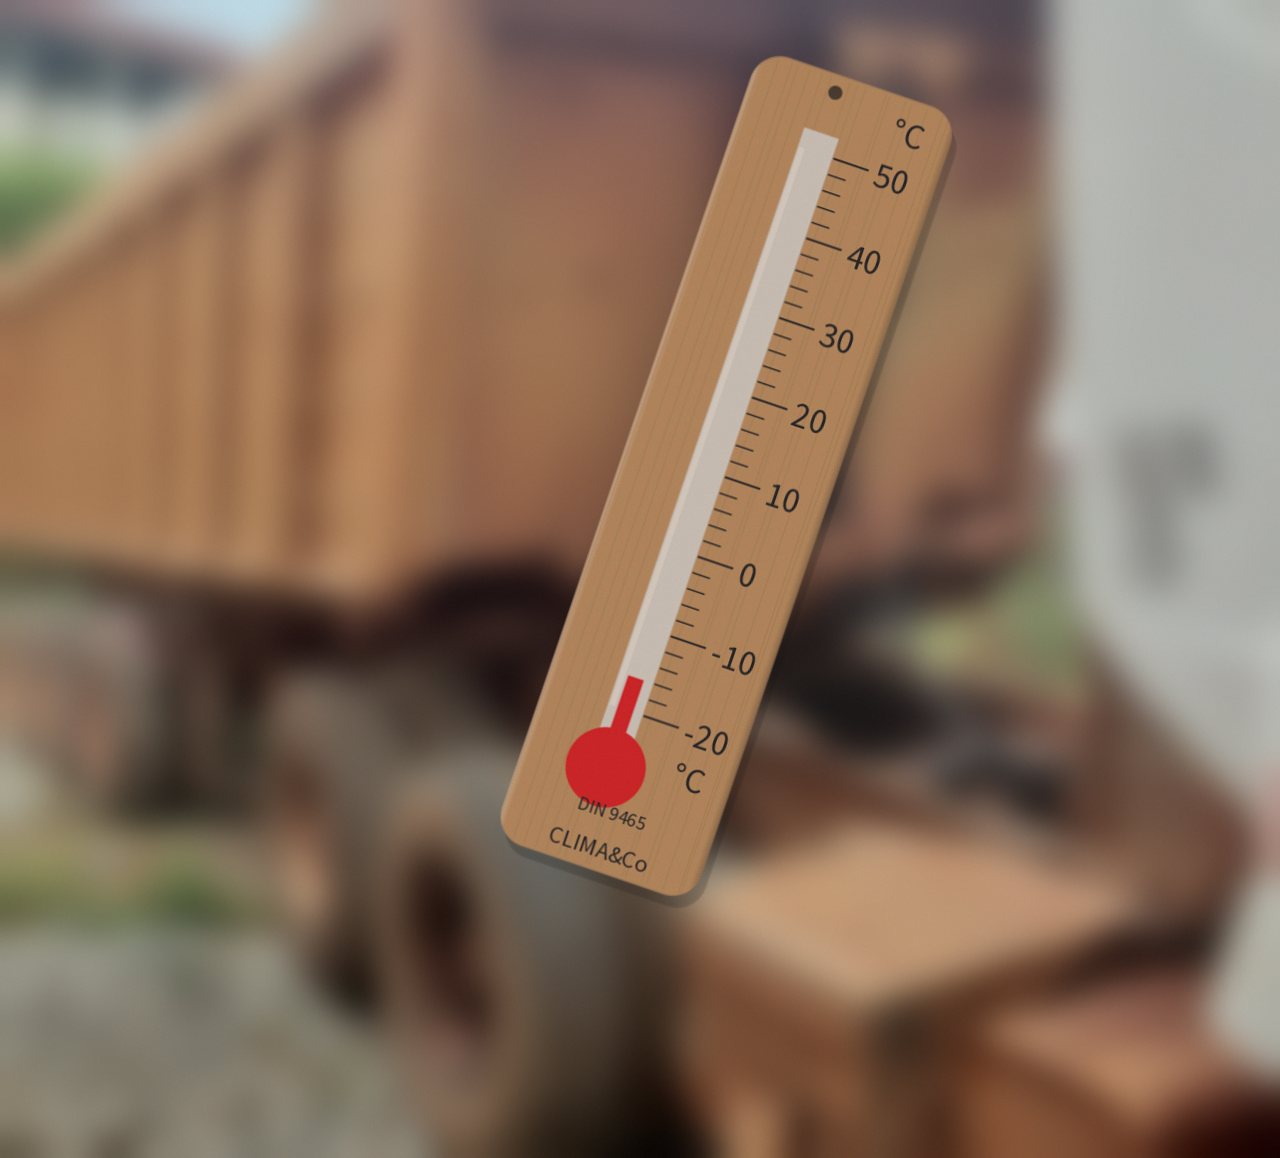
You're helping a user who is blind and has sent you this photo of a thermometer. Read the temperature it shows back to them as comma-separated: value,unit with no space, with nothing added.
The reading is -16,°C
